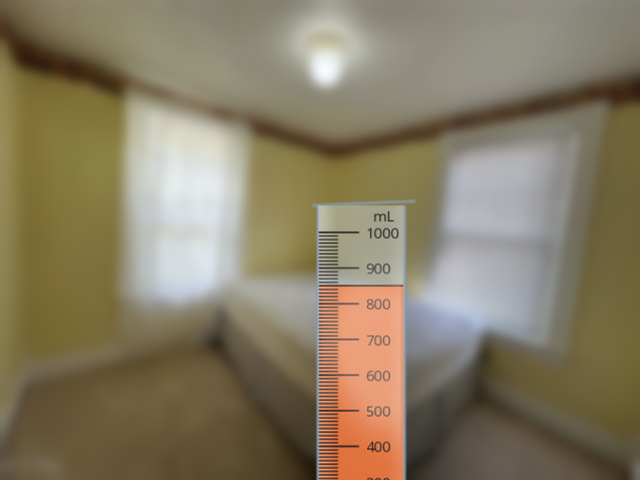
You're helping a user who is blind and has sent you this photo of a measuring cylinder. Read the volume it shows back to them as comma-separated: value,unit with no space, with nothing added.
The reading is 850,mL
